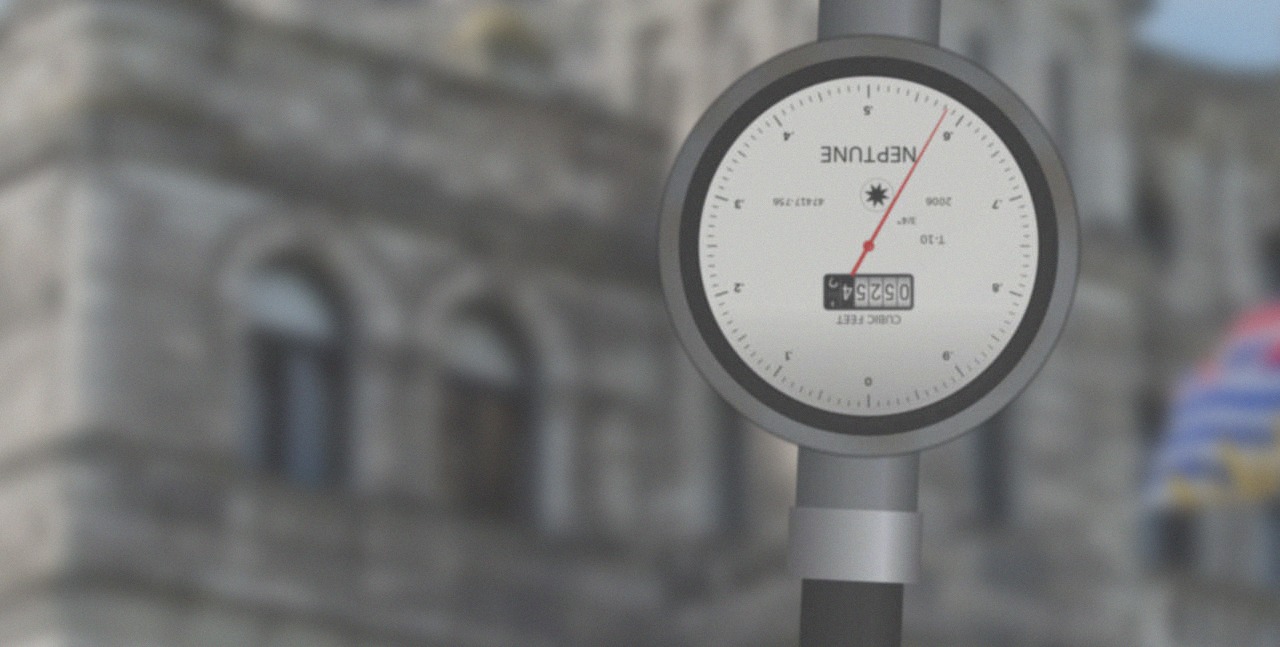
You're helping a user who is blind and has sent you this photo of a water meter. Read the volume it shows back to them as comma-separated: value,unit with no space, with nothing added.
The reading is 52541.58,ft³
